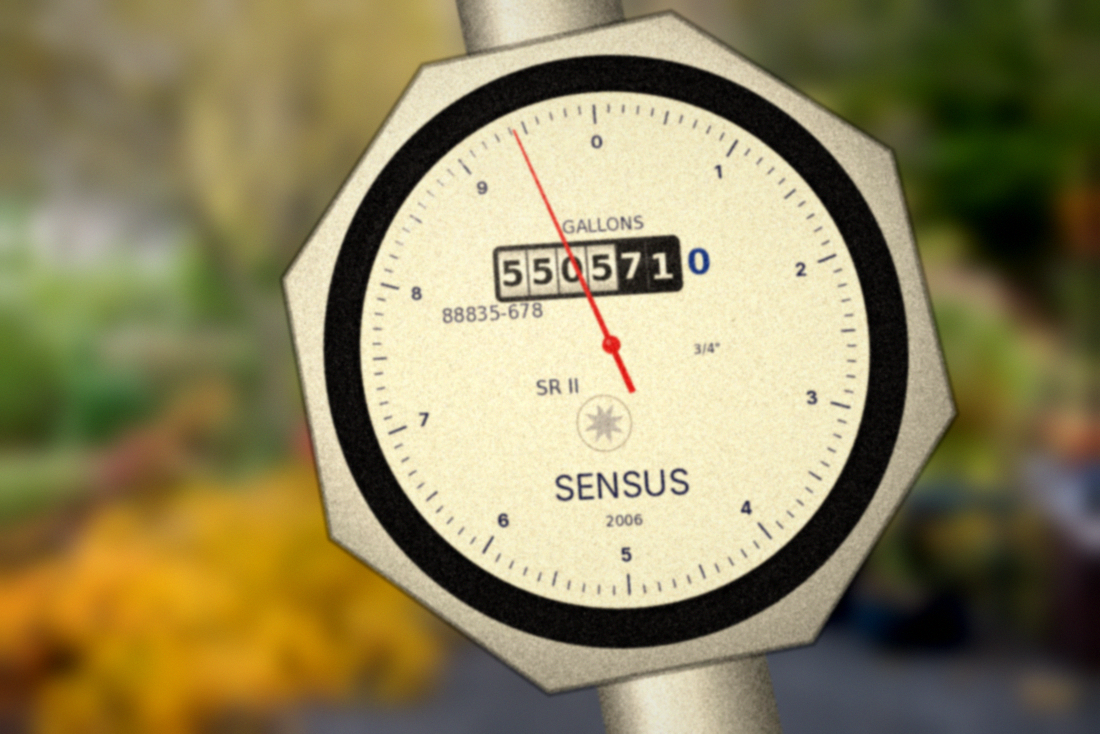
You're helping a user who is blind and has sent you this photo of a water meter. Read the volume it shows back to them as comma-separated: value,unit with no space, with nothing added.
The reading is 5505709.4,gal
